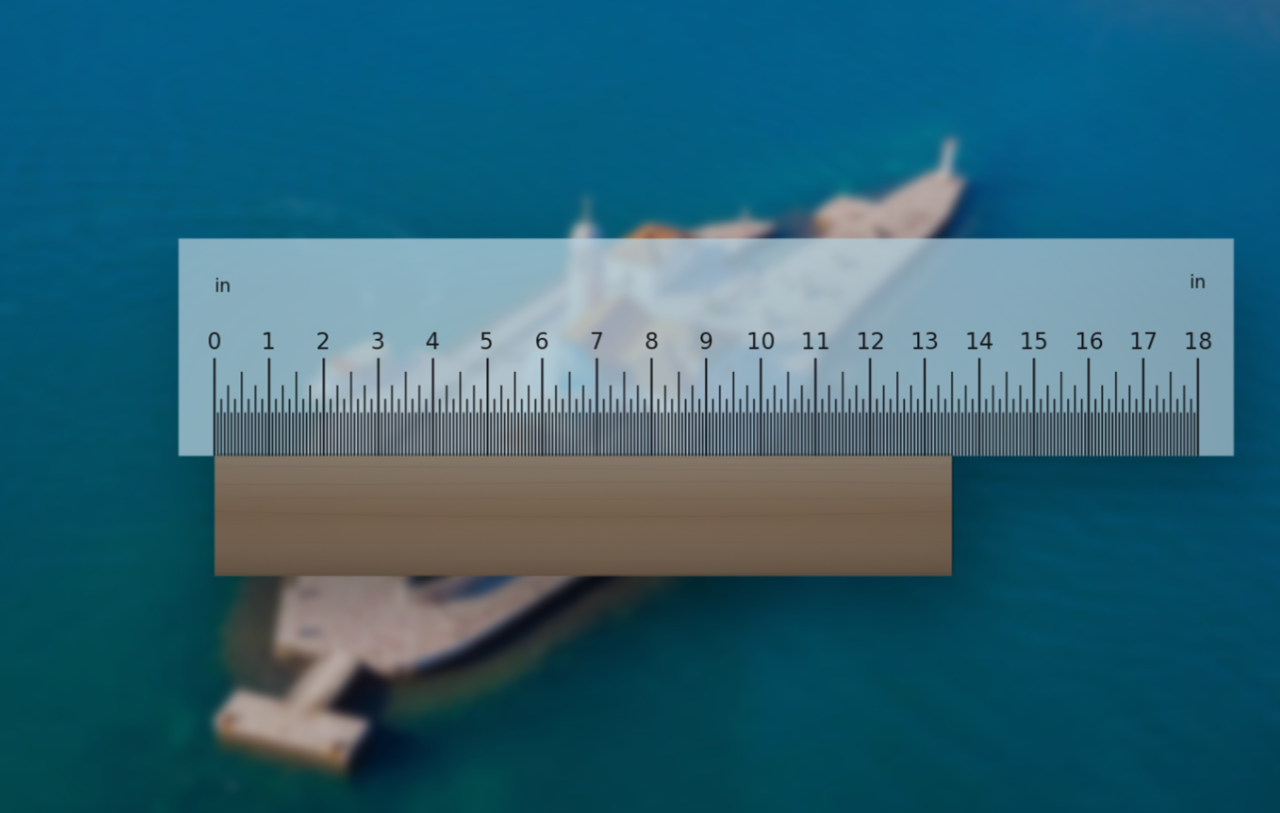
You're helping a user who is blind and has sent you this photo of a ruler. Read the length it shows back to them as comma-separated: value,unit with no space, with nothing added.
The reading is 13.5,in
